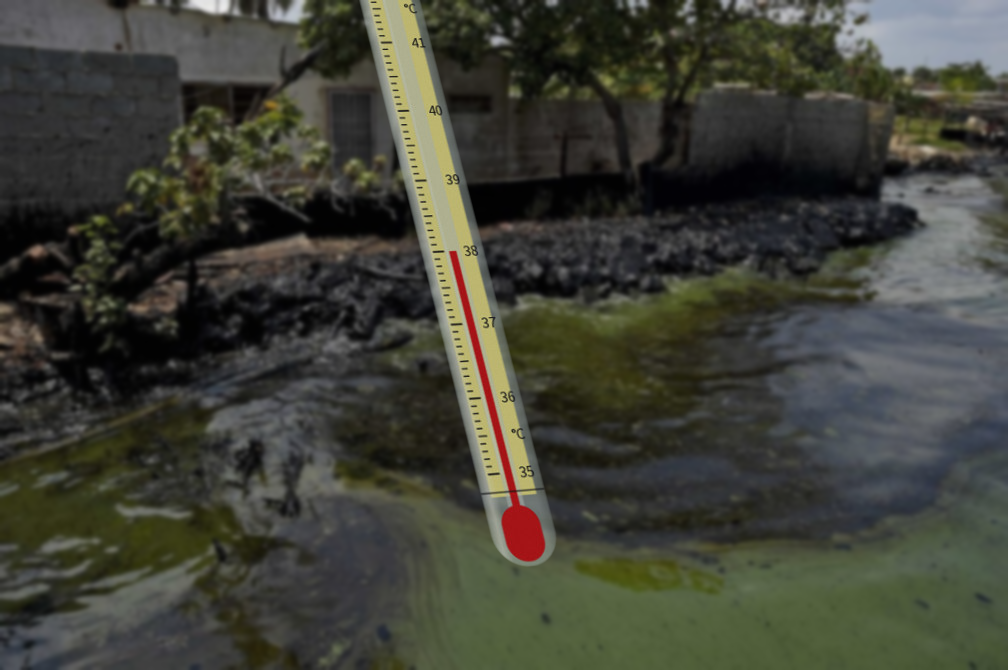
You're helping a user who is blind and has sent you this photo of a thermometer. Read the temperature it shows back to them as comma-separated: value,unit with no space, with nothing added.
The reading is 38,°C
